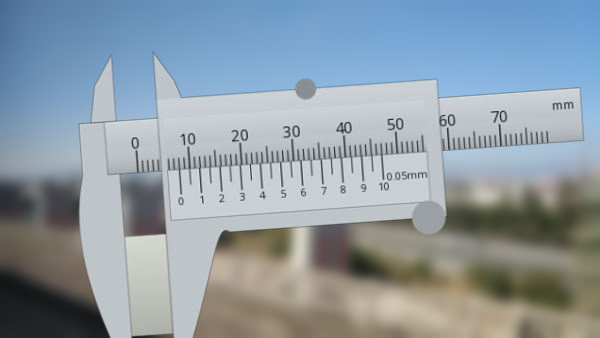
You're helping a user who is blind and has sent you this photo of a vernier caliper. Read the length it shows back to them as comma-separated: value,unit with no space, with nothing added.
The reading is 8.0,mm
